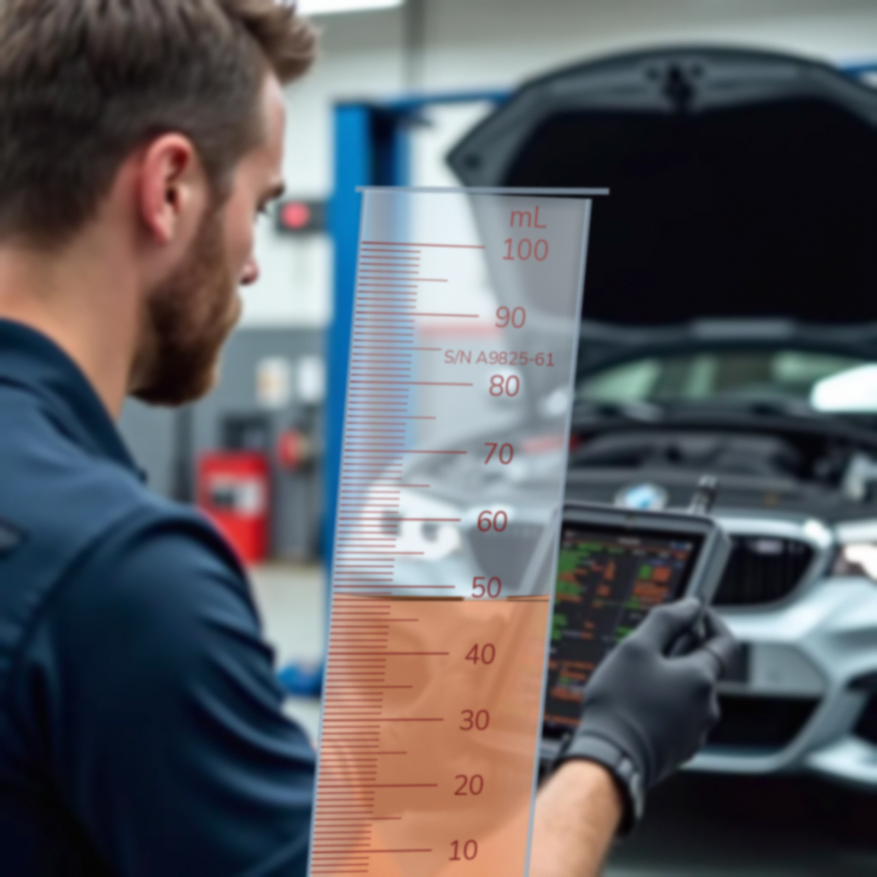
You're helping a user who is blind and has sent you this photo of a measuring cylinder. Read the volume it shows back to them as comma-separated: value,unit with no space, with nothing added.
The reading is 48,mL
